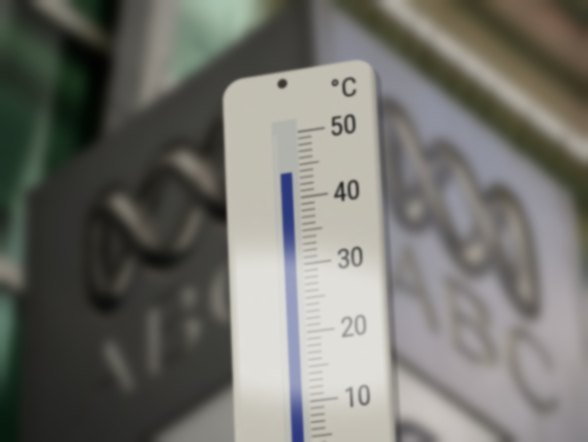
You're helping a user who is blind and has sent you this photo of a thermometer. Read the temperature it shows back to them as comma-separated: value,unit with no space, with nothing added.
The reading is 44,°C
